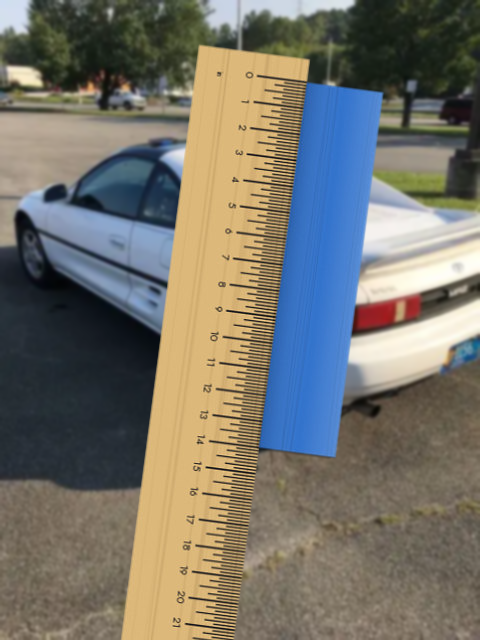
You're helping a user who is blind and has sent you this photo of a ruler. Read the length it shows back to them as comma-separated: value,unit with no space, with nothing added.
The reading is 14,in
